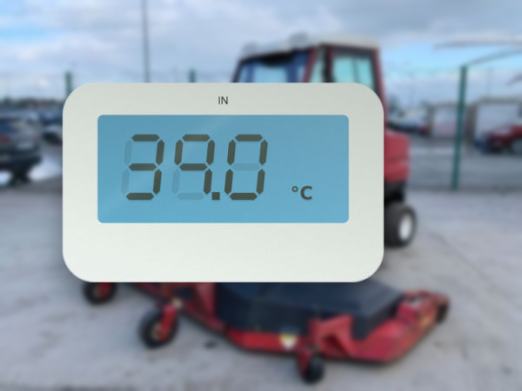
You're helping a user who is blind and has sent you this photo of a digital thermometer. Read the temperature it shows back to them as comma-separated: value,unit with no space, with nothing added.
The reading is 39.0,°C
